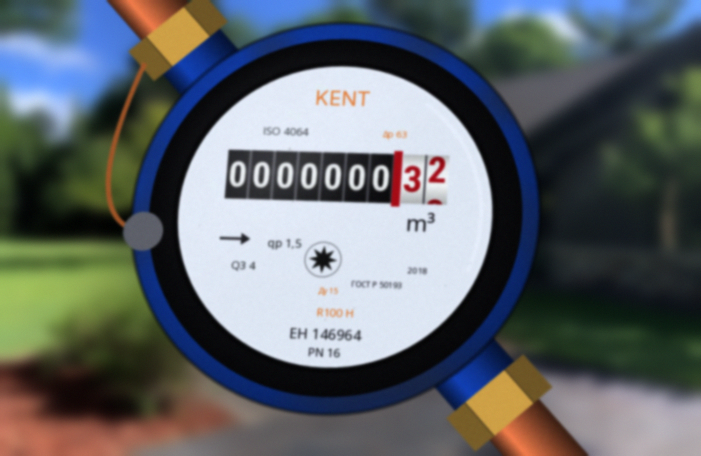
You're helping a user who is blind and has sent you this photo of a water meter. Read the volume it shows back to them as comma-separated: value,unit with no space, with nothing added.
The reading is 0.32,m³
